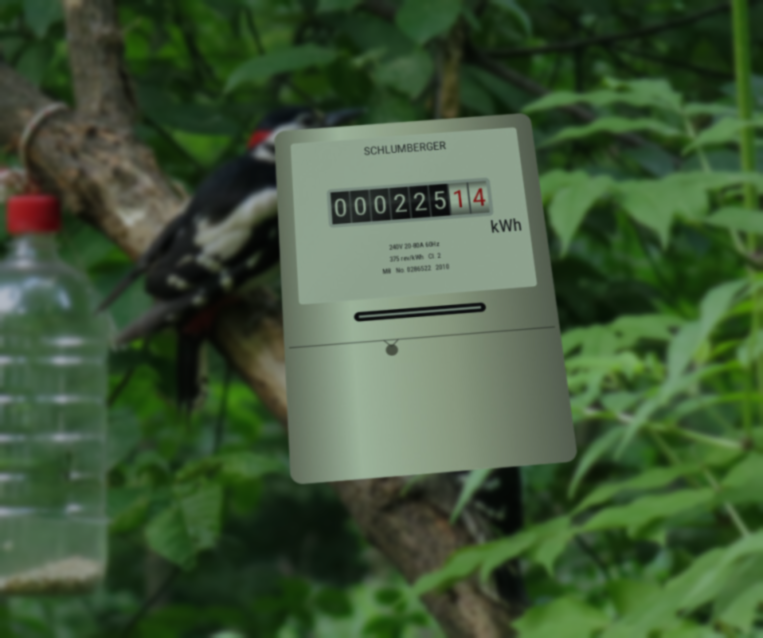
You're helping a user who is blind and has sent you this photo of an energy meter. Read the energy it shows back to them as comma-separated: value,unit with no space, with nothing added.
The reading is 225.14,kWh
